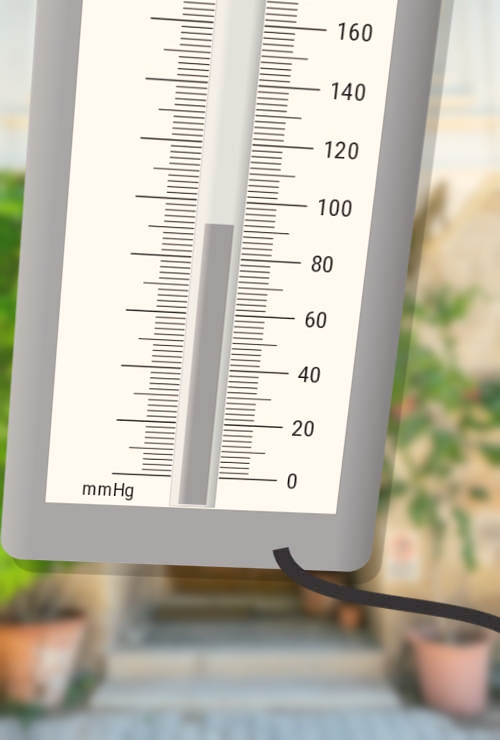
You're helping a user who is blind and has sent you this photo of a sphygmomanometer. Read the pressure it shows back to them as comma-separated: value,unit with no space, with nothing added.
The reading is 92,mmHg
